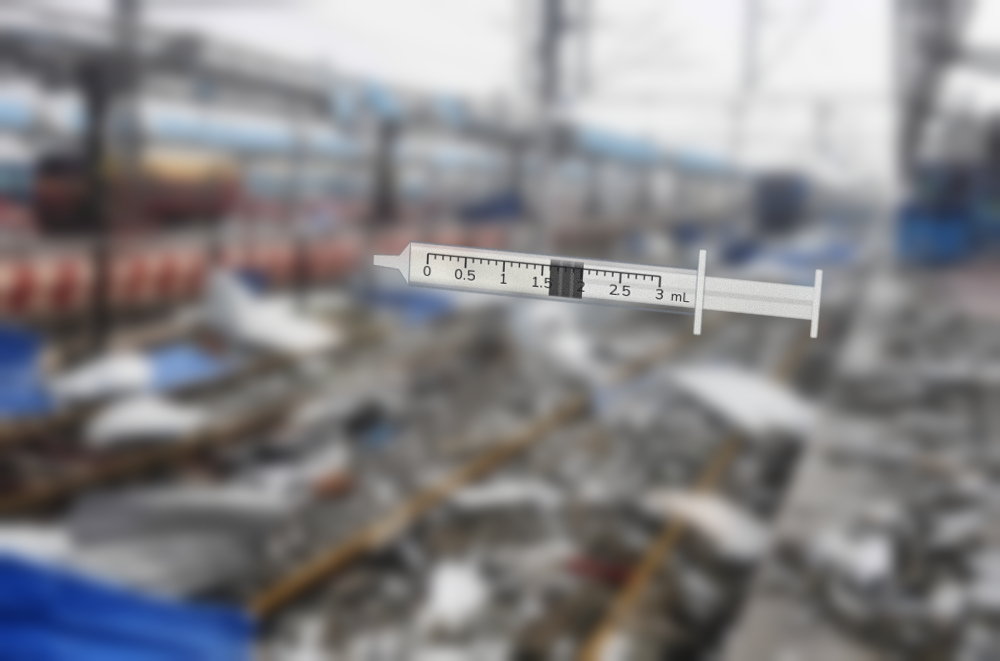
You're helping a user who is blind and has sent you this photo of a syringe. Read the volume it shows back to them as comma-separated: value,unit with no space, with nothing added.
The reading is 1.6,mL
